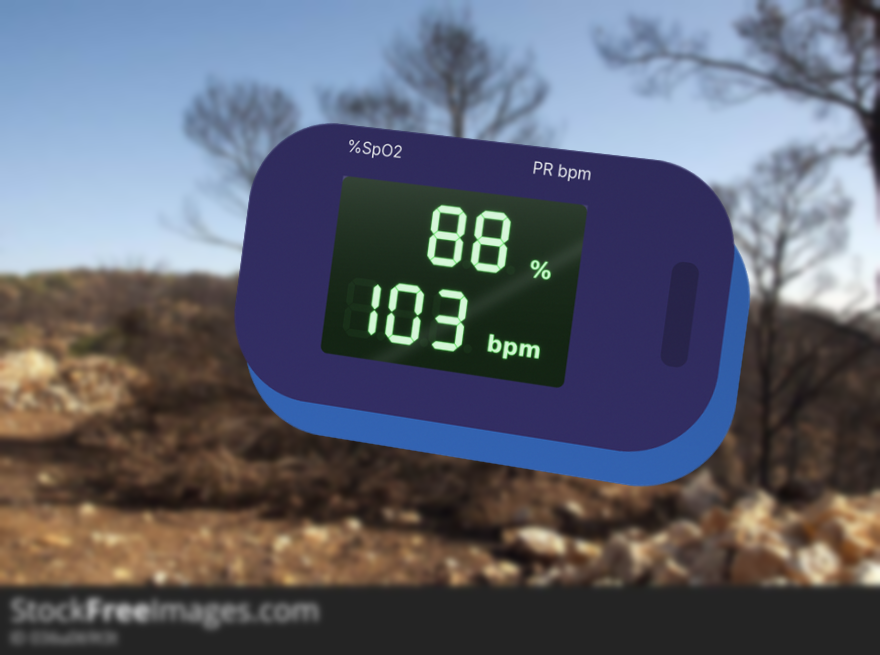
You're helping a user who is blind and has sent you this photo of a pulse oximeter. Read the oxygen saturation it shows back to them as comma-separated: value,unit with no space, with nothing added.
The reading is 88,%
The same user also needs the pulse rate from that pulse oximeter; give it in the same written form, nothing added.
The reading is 103,bpm
